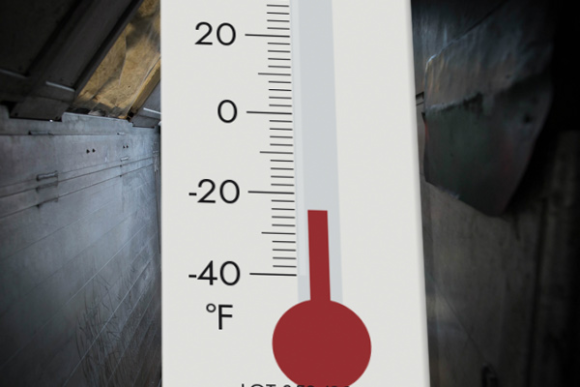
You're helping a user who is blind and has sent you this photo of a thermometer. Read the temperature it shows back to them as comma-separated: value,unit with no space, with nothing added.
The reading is -24,°F
